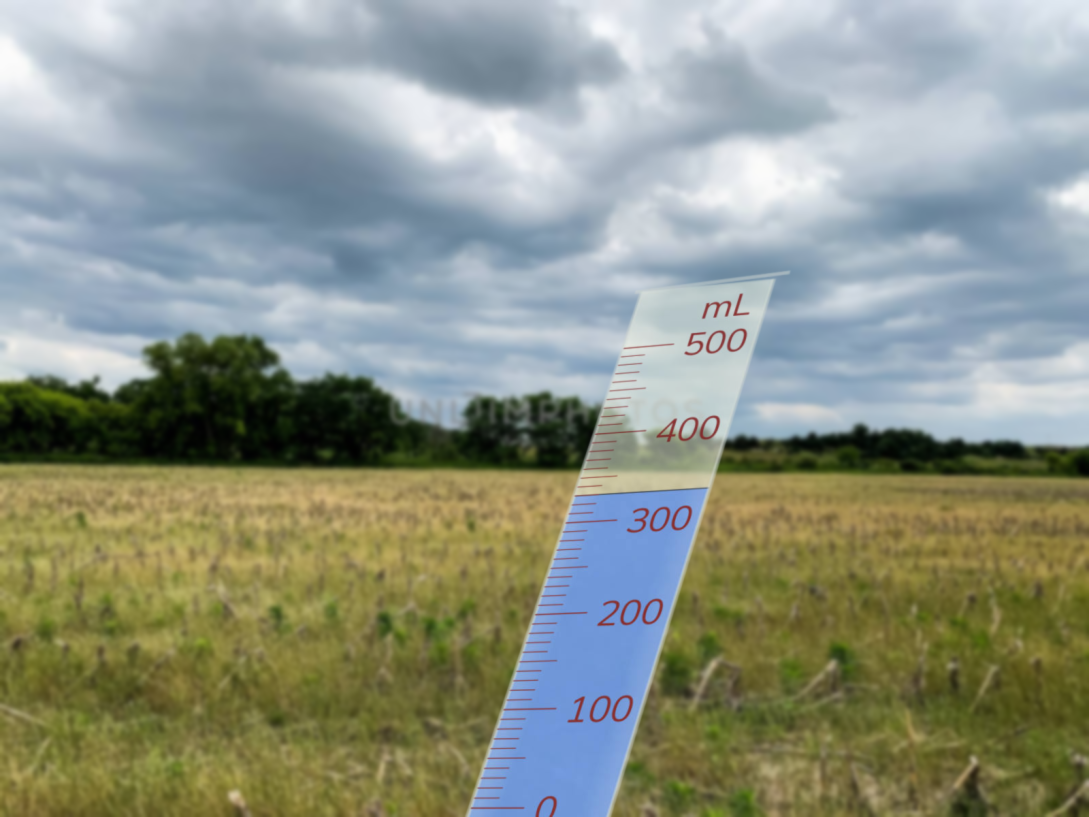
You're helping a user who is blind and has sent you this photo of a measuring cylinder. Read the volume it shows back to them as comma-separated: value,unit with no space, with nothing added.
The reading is 330,mL
